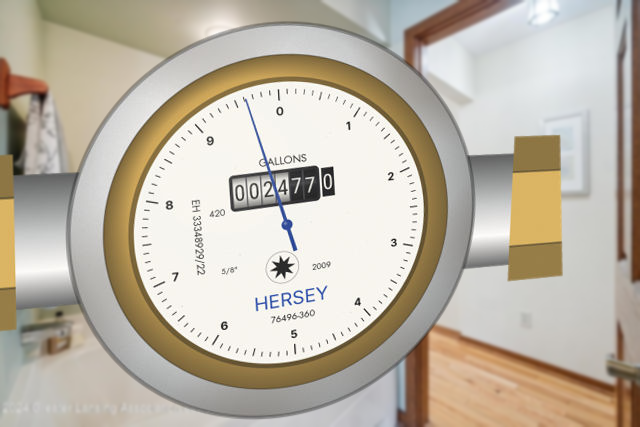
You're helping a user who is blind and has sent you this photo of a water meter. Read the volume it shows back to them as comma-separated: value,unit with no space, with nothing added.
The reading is 24769.6,gal
